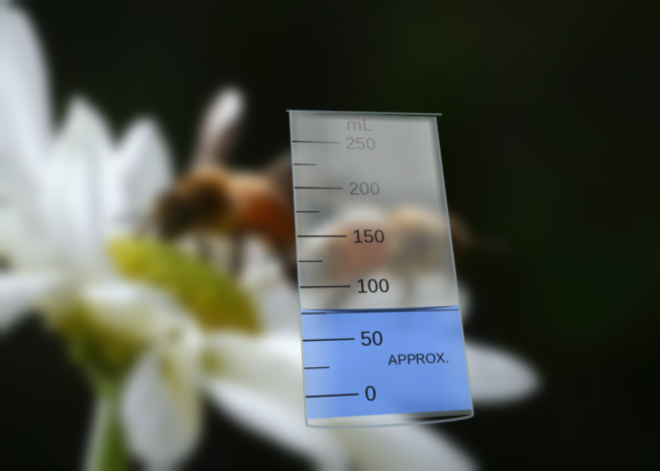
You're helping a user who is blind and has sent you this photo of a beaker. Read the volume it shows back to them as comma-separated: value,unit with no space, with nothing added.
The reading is 75,mL
